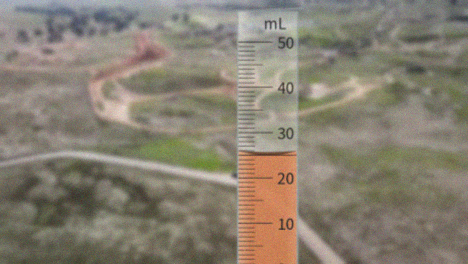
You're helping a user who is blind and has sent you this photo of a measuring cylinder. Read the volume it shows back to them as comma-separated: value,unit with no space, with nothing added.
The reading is 25,mL
